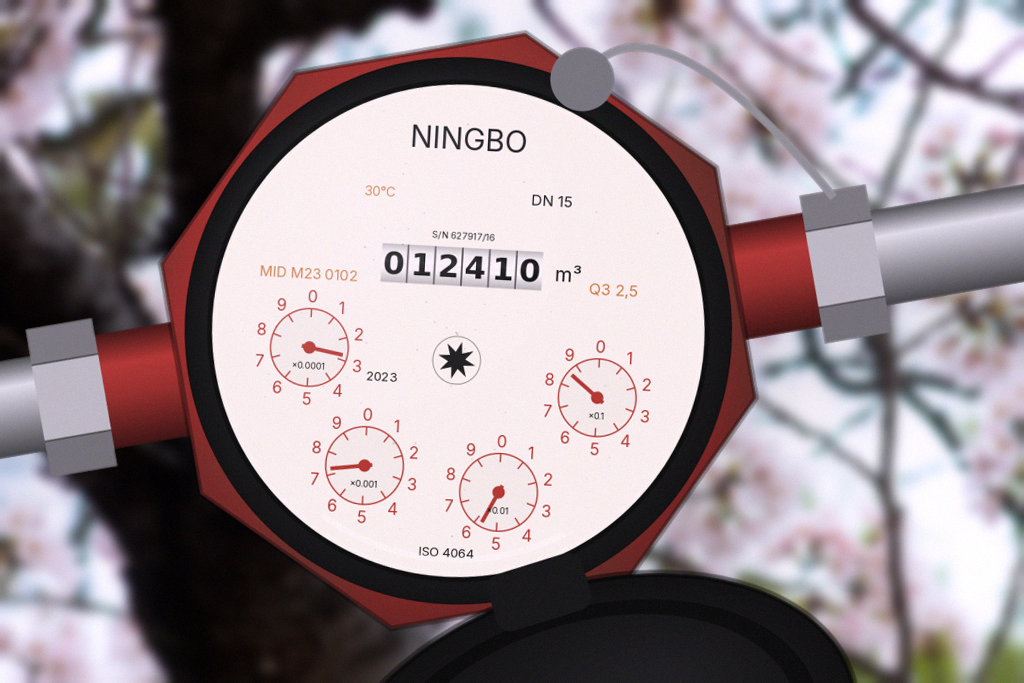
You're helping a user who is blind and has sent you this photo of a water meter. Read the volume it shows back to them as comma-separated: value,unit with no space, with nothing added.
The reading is 12410.8572,m³
